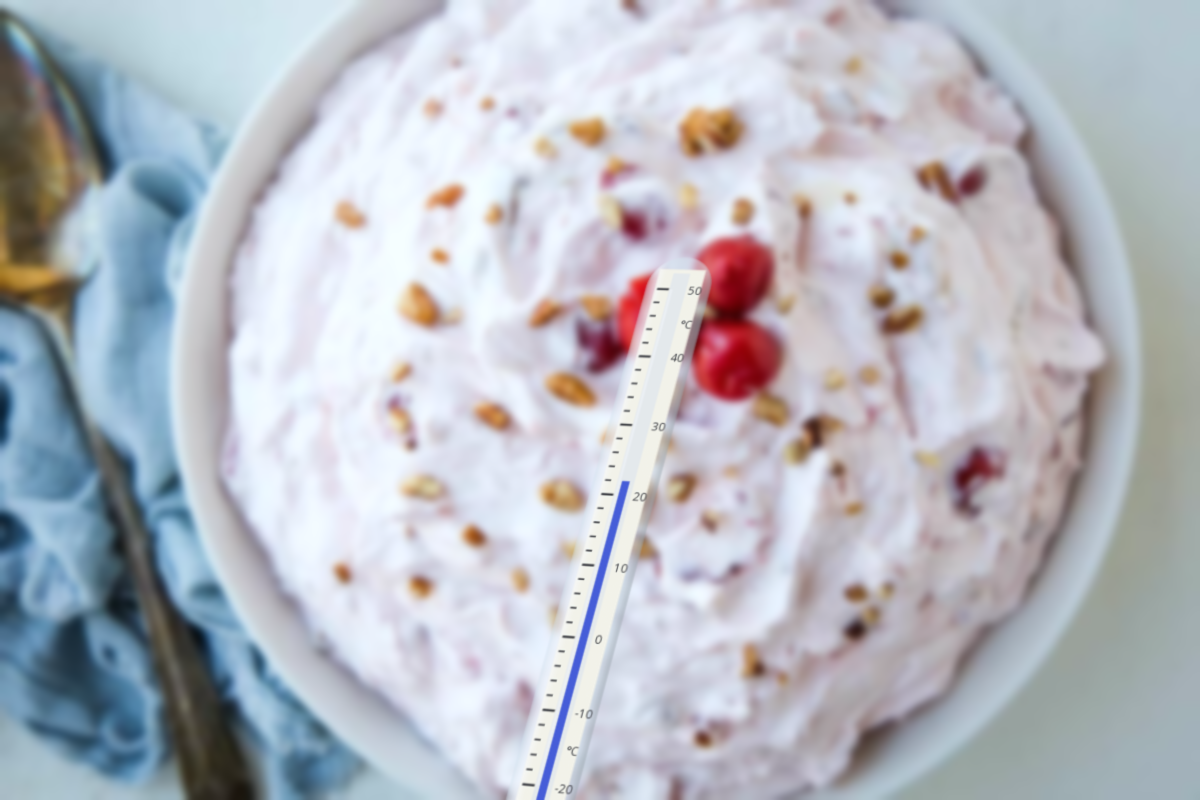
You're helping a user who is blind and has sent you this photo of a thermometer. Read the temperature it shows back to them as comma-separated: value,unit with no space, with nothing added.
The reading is 22,°C
